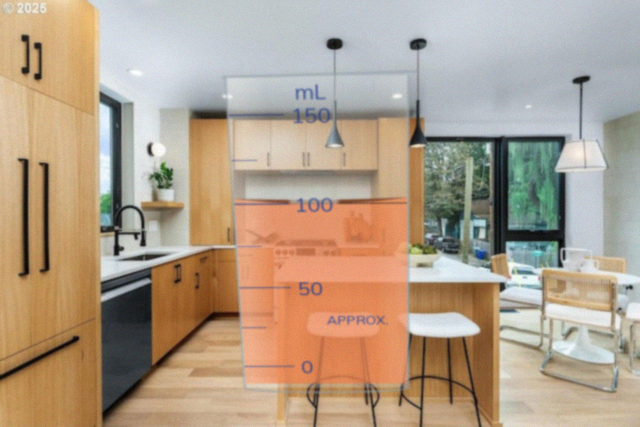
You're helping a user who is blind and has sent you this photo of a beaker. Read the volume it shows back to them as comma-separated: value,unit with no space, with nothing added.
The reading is 100,mL
